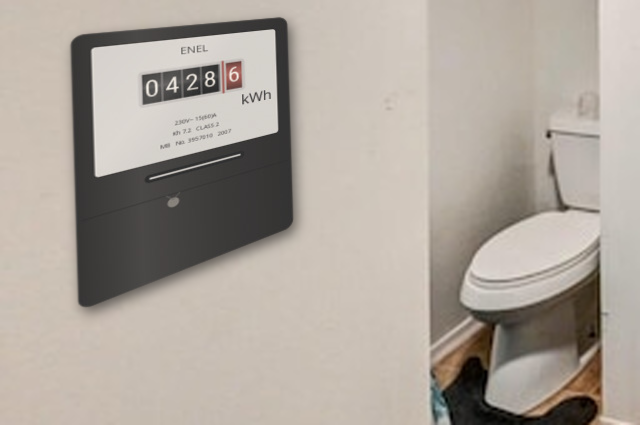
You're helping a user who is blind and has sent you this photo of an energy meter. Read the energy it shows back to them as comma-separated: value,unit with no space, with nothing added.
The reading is 428.6,kWh
